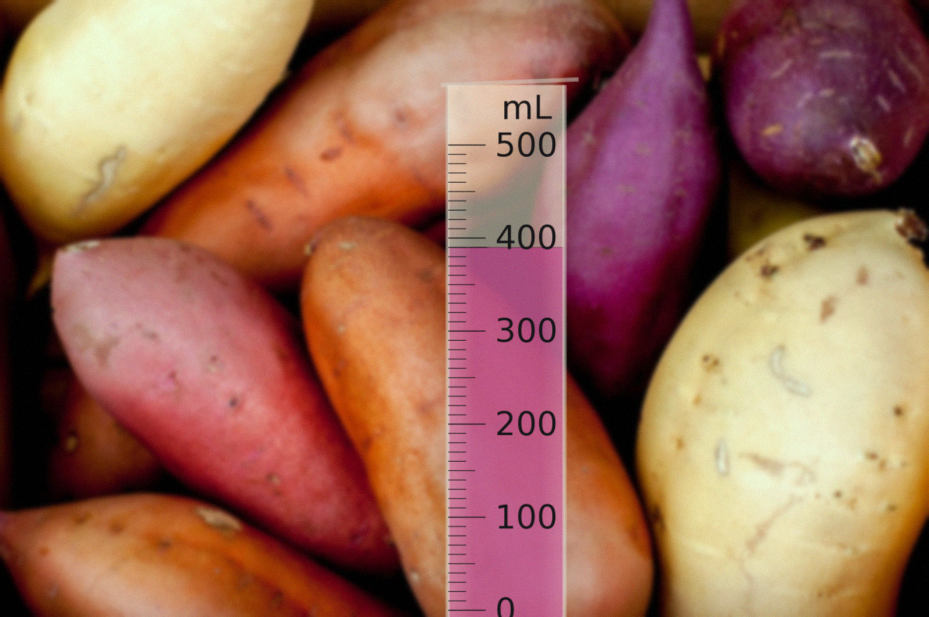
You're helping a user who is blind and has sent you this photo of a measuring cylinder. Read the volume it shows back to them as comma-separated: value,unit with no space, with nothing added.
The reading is 390,mL
